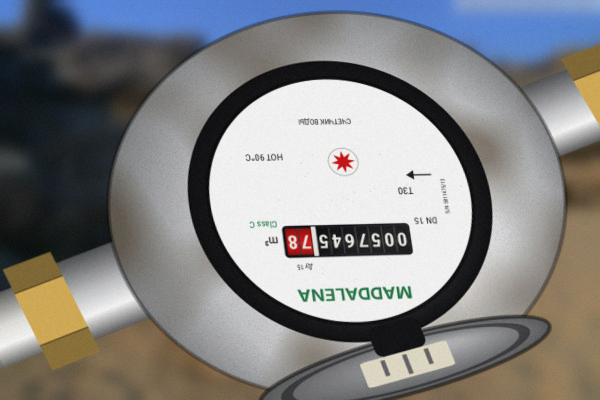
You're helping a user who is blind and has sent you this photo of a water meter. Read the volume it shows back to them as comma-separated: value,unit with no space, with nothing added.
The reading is 57645.78,m³
